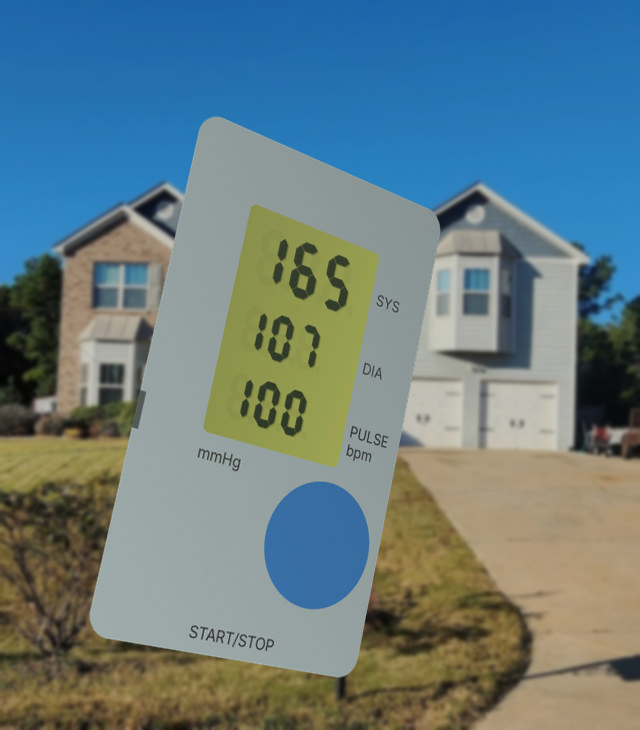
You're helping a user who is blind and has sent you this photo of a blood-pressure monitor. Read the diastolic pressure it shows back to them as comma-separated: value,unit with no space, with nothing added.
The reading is 107,mmHg
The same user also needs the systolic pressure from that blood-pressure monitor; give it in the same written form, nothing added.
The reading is 165,mmHg
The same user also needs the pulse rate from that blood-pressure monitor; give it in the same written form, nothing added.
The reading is 100,bpm
